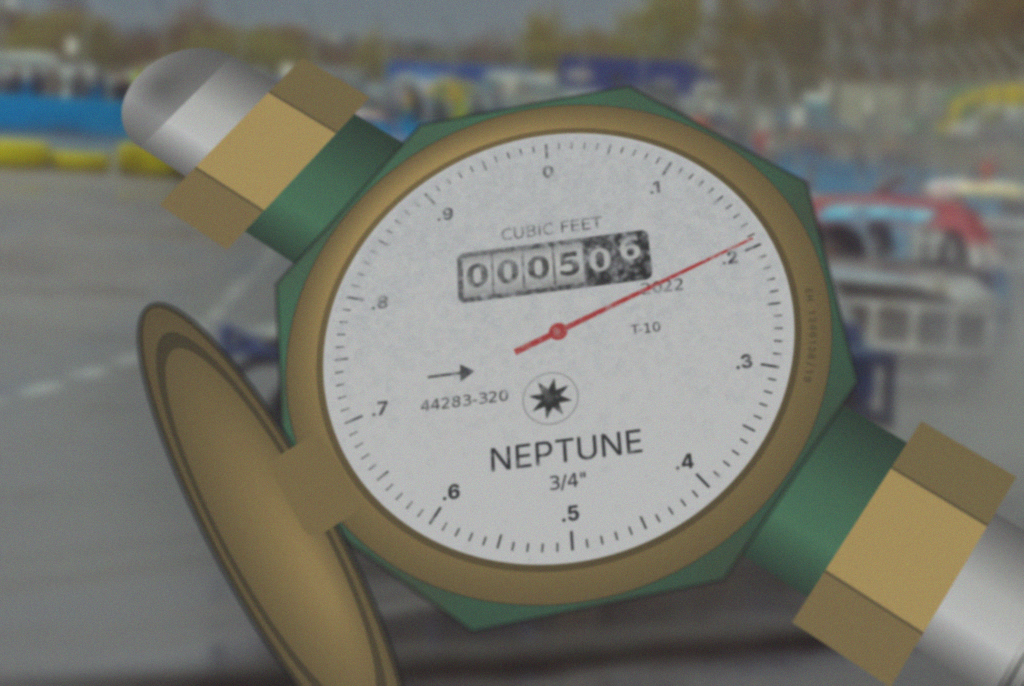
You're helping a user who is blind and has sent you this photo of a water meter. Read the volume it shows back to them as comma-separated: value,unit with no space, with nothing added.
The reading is 506.19,ft³
